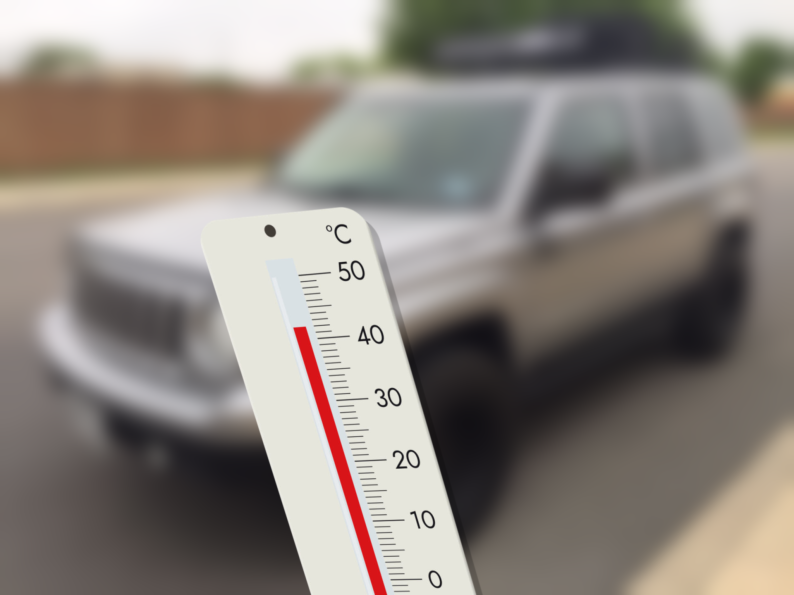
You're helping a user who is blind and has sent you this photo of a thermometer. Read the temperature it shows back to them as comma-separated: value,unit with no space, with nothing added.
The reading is 42,°C
